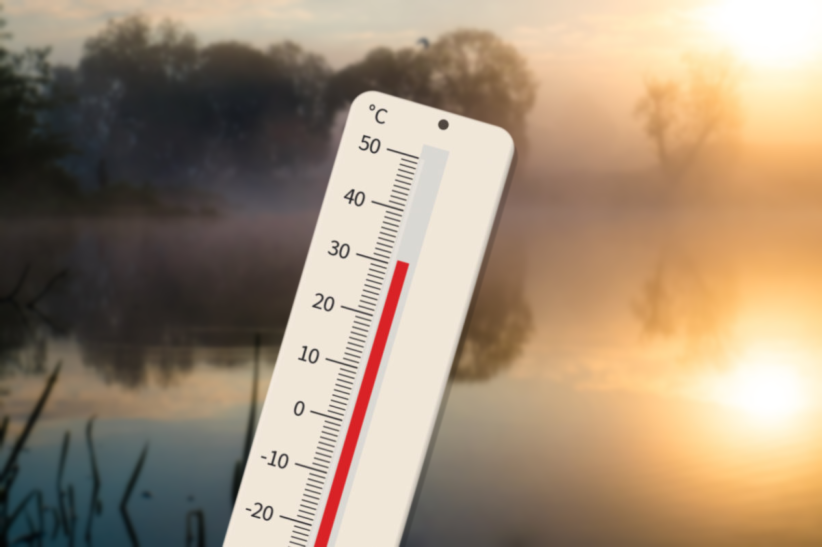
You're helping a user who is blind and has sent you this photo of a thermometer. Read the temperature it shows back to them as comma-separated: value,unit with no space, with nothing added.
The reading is 31,°C
